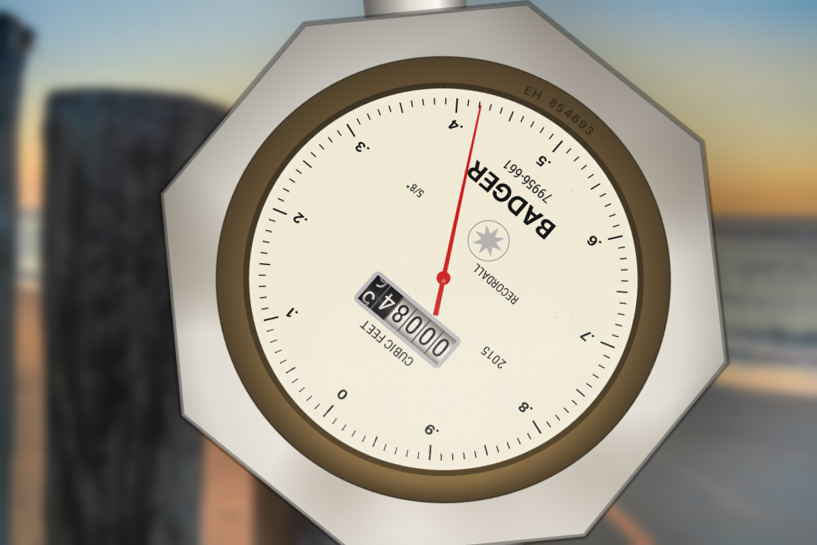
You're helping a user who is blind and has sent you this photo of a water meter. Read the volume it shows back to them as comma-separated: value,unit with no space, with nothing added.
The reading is 845.42,ft³
